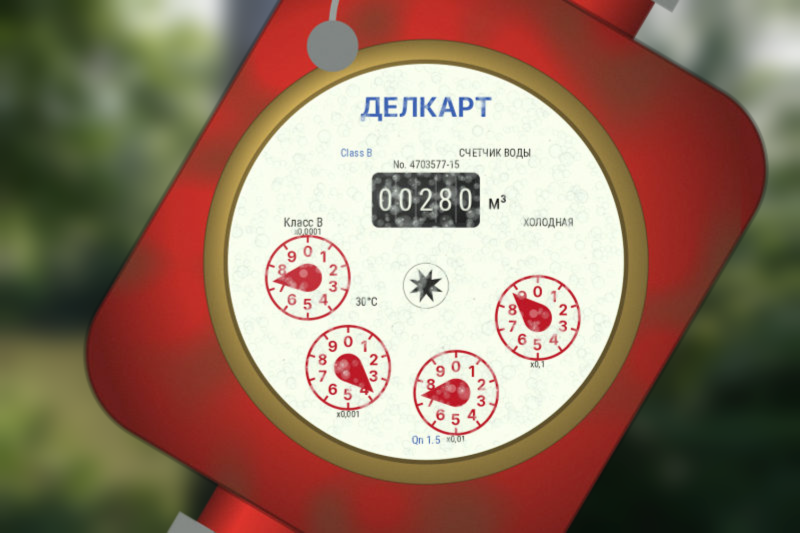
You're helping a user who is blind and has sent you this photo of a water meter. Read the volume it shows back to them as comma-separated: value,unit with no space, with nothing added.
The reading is 280.8737,m³
